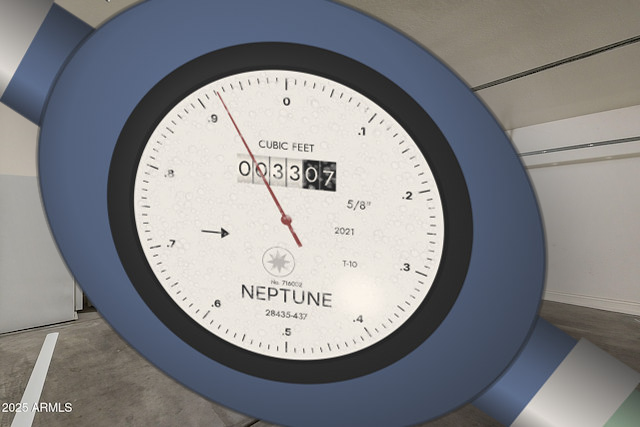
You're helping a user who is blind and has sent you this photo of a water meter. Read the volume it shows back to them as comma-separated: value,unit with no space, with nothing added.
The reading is 3306.92,ft³
